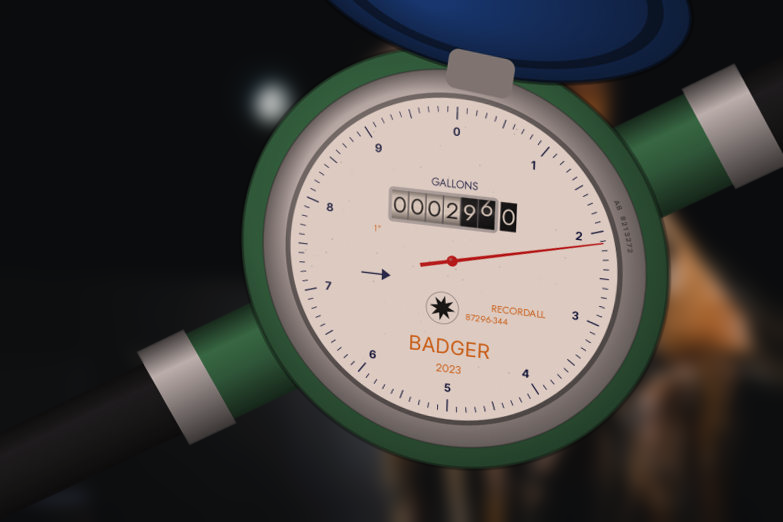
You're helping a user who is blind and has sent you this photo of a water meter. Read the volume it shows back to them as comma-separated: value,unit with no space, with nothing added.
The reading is 2962.1,gal
